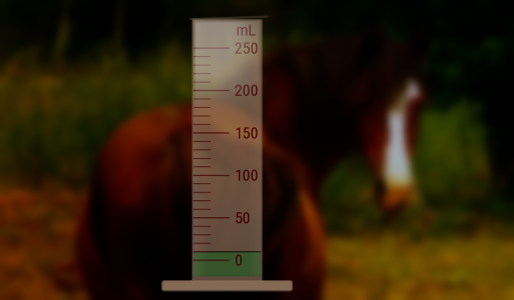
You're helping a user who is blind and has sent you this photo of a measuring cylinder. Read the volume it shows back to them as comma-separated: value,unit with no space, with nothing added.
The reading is 10,mL
